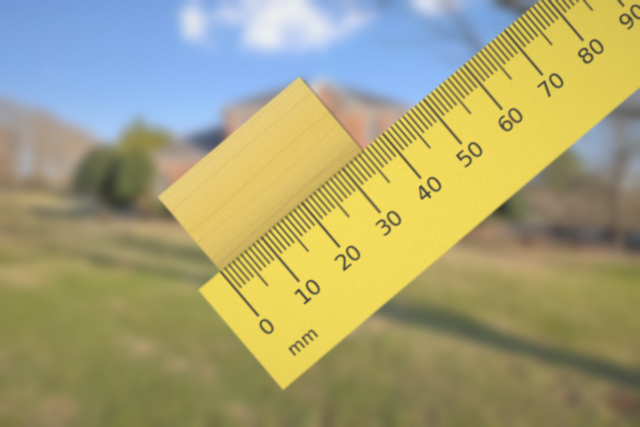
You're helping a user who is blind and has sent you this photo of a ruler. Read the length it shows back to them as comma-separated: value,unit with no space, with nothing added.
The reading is 35,mm
